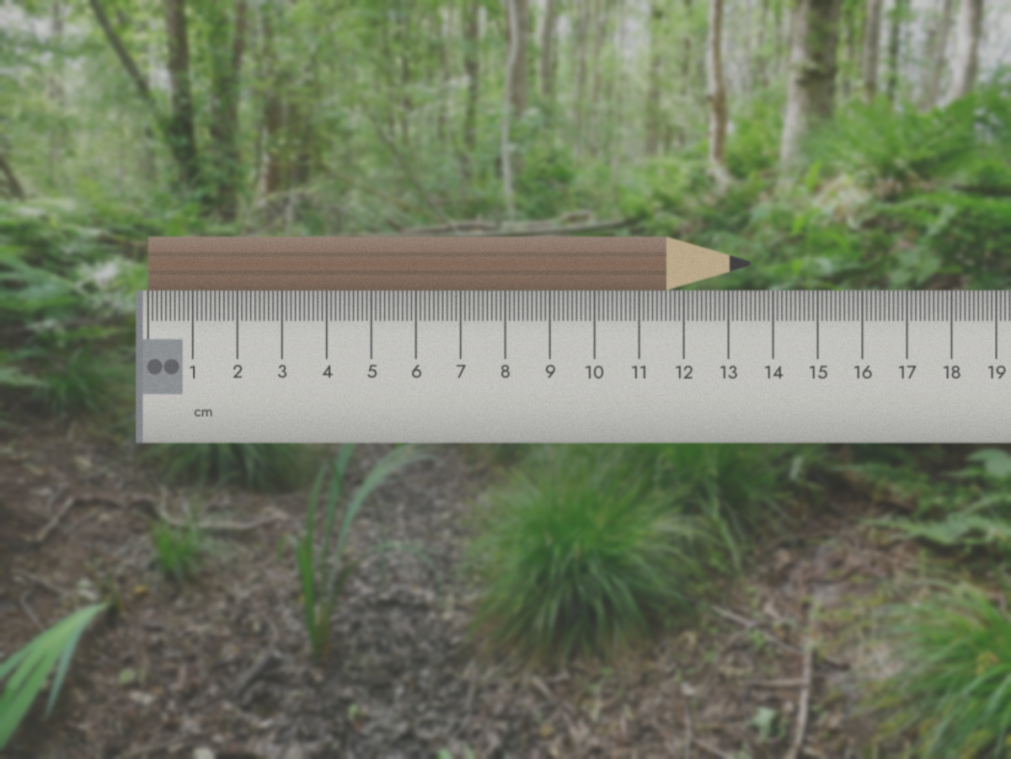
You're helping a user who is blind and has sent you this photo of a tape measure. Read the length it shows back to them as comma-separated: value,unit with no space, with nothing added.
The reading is 13.5,cm
